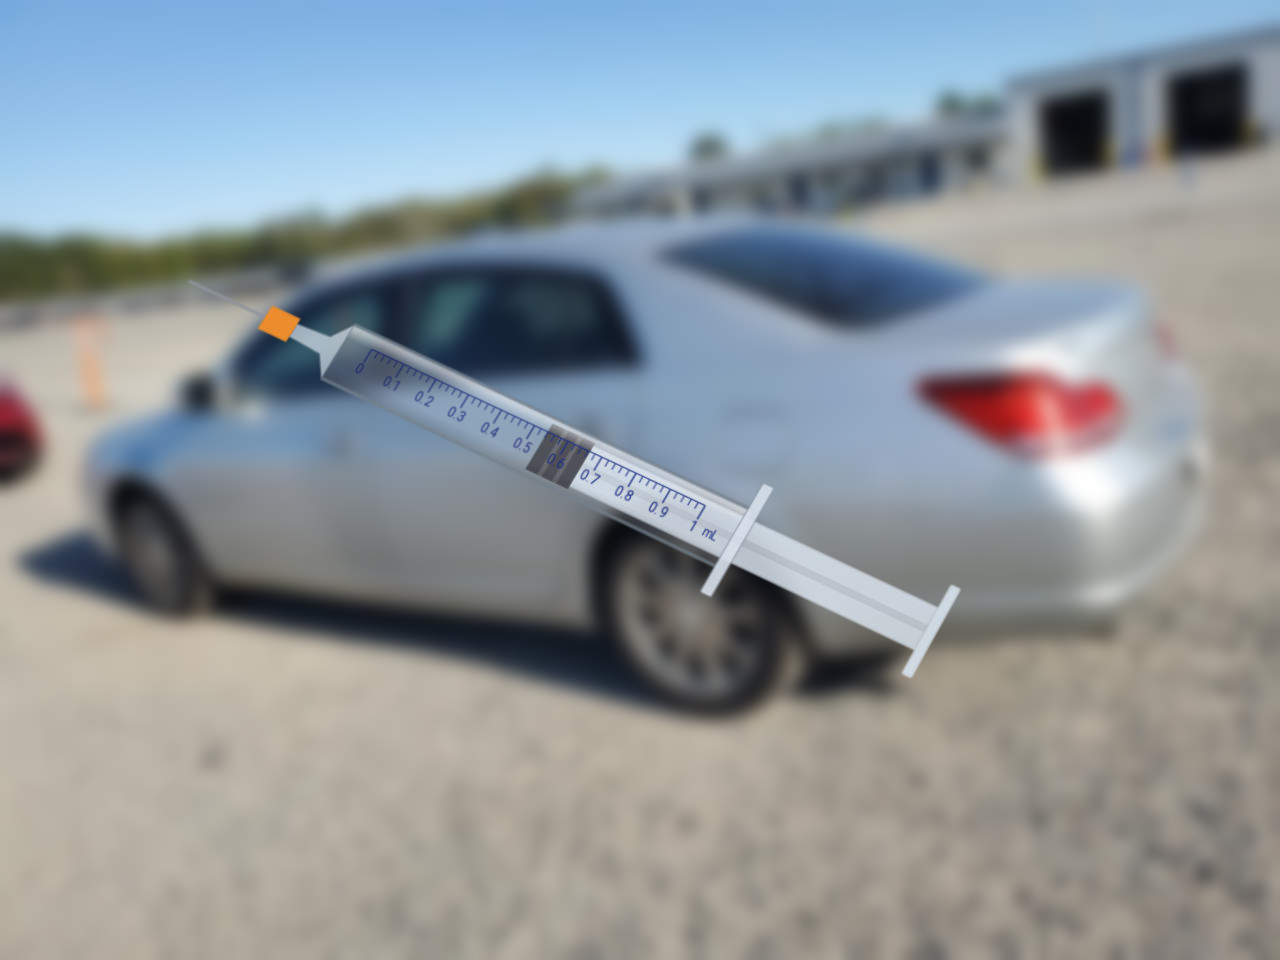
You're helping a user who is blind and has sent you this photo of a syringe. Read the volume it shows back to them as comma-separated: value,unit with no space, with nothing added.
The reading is 0.54,mL
